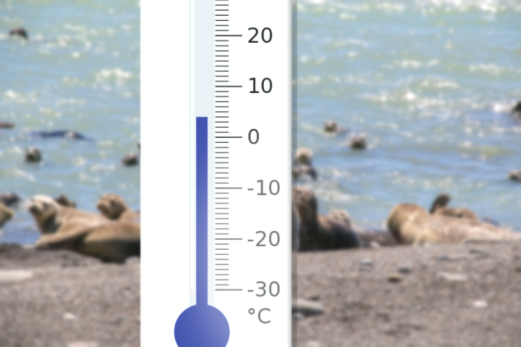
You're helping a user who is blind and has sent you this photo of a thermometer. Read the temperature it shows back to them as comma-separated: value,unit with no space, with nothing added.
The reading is 4,°C
